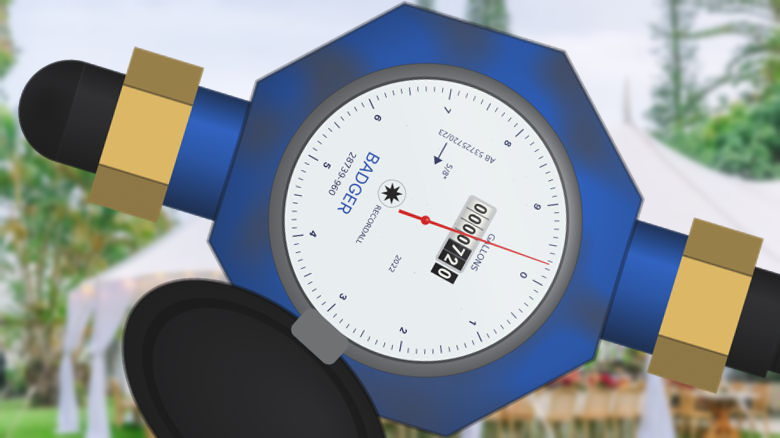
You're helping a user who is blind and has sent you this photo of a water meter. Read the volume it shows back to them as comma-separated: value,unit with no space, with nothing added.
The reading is 719.7,gal
